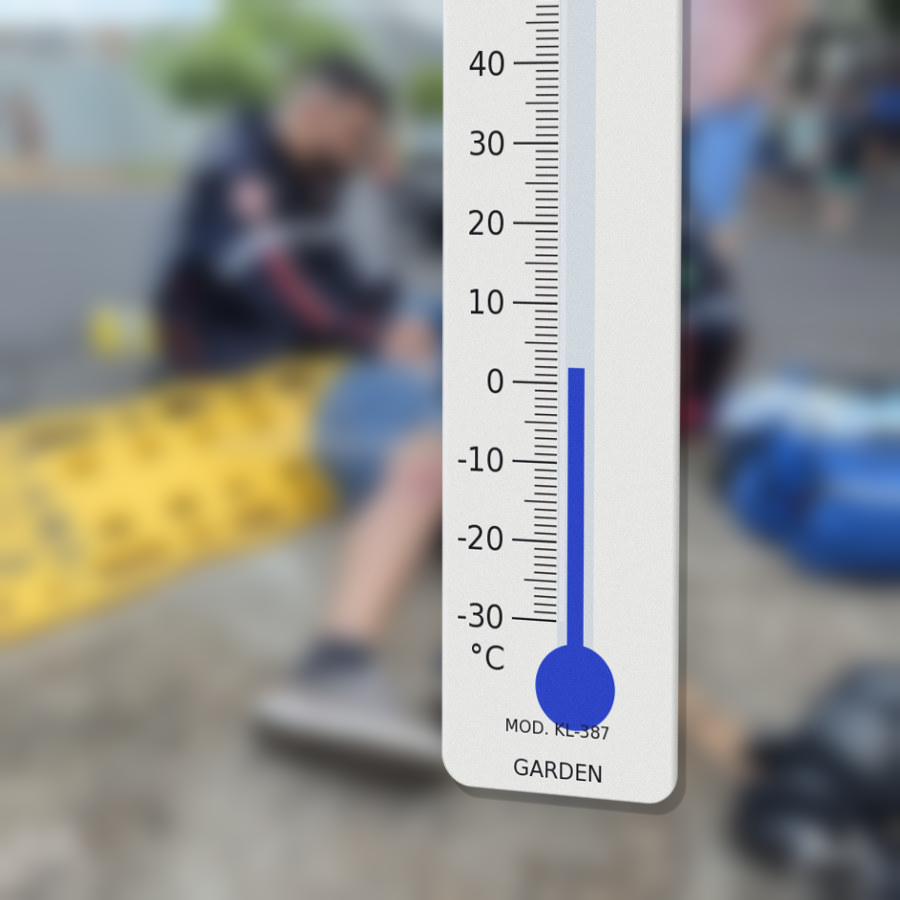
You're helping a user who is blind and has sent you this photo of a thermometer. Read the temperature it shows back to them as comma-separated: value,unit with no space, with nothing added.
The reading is 2,°C
